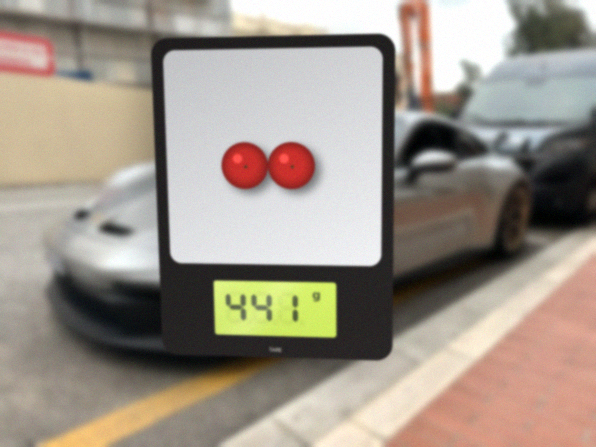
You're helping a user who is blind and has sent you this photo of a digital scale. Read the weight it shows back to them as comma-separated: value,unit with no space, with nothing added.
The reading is 441,g
